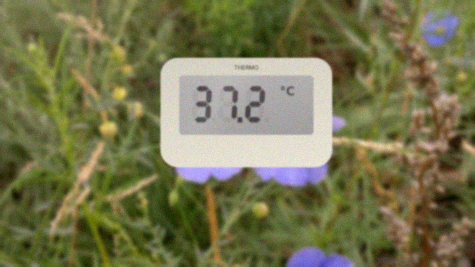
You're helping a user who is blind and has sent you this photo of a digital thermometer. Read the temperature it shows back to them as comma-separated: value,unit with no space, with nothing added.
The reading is 37.2,°C
